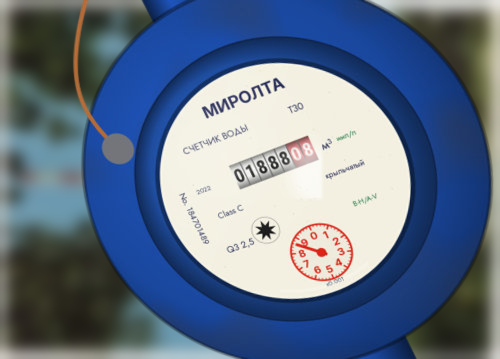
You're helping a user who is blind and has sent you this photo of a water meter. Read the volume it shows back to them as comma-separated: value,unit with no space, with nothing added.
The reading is 1888.088,m³
